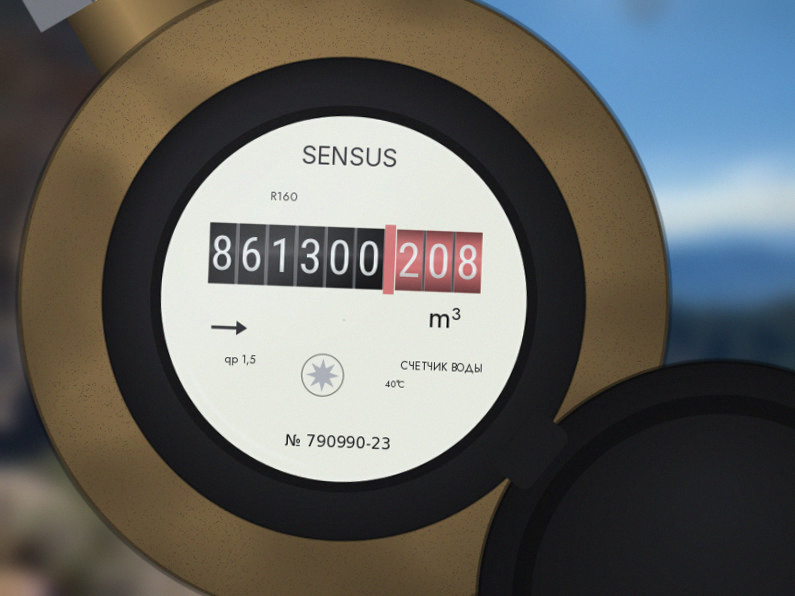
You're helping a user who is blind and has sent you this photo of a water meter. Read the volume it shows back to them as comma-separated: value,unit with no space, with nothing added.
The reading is 861300.208,m³
